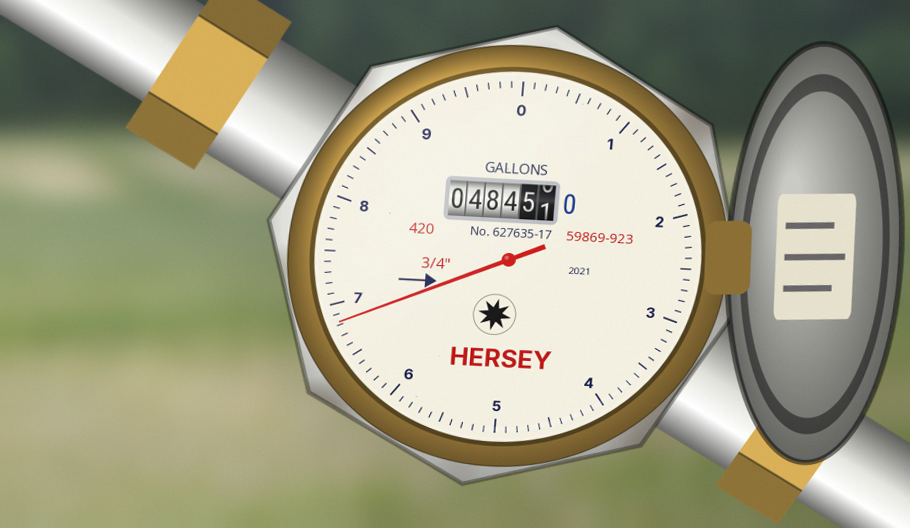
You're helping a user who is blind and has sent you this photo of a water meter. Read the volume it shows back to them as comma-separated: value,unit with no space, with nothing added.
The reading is 484506.8,gal
